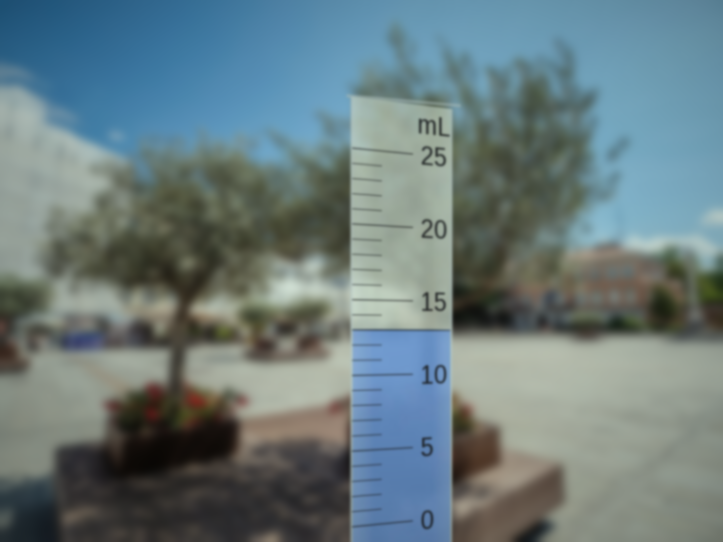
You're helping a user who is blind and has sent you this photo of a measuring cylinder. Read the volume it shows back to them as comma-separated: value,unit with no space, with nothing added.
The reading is 13,mL
